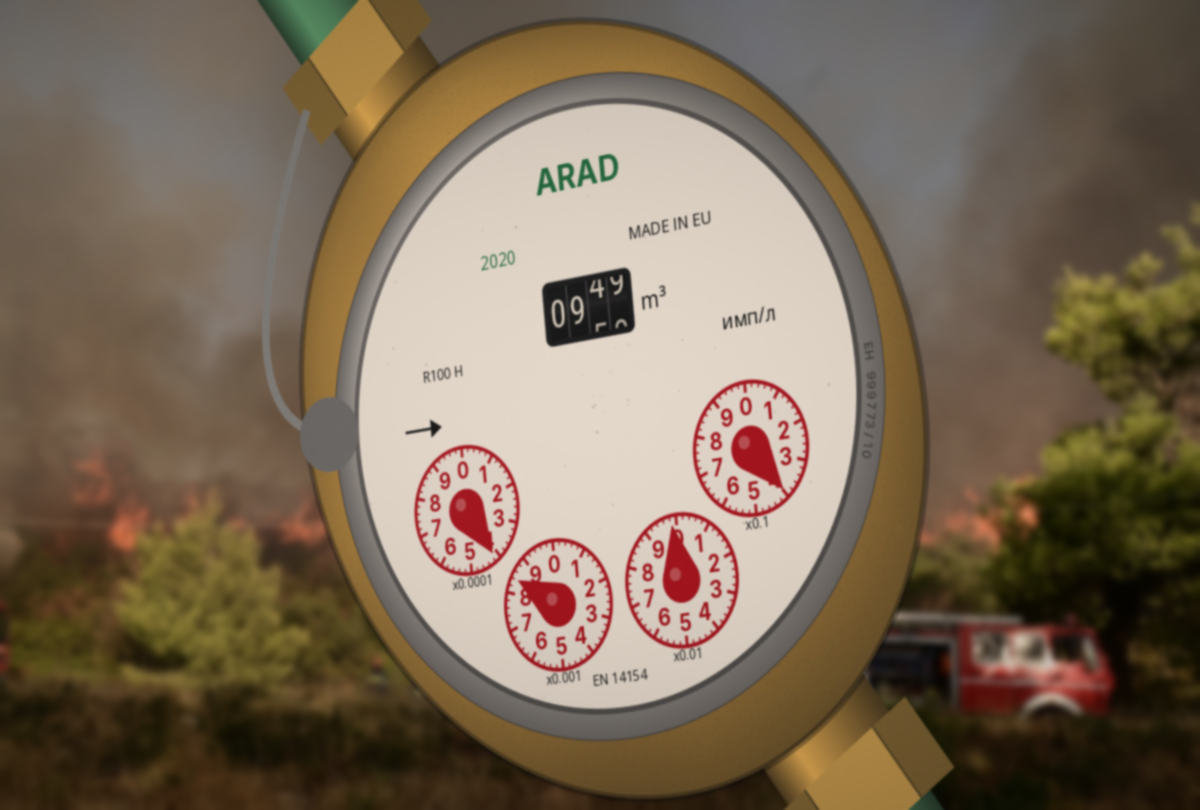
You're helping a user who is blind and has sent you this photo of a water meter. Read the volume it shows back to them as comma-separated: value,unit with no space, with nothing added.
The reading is 949.3984,m³
